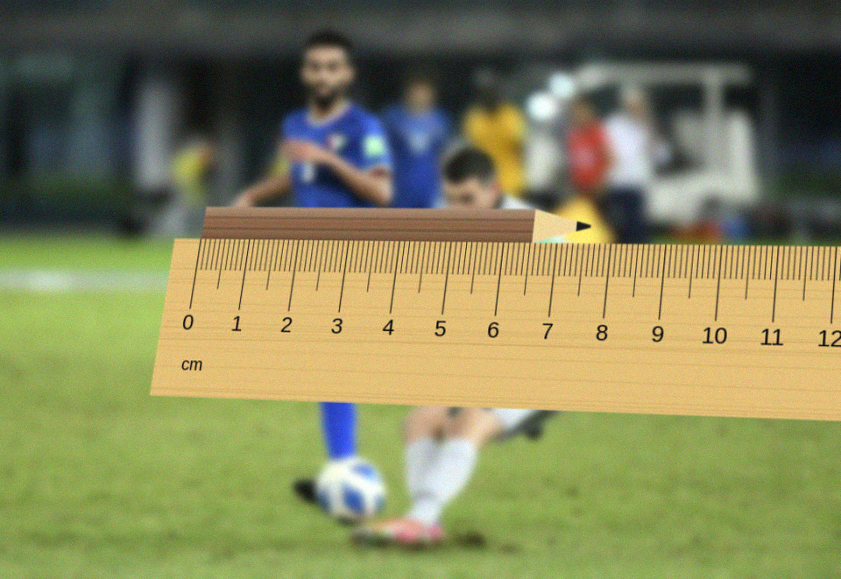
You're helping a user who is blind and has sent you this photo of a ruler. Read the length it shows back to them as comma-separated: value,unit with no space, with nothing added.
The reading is 7.6,cm
